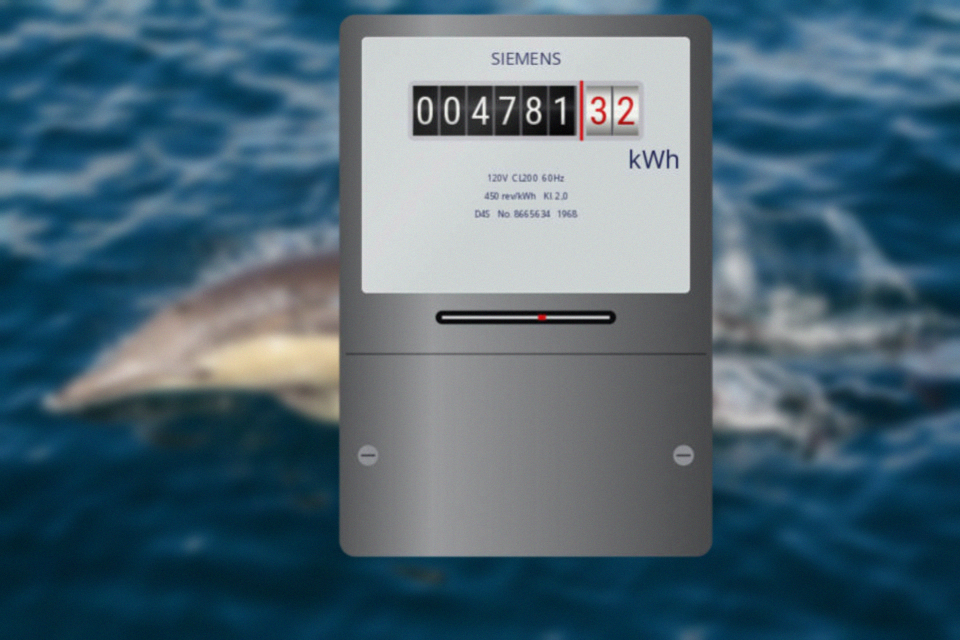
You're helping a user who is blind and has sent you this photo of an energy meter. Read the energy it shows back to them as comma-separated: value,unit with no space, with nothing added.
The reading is 4781.32,kWh
